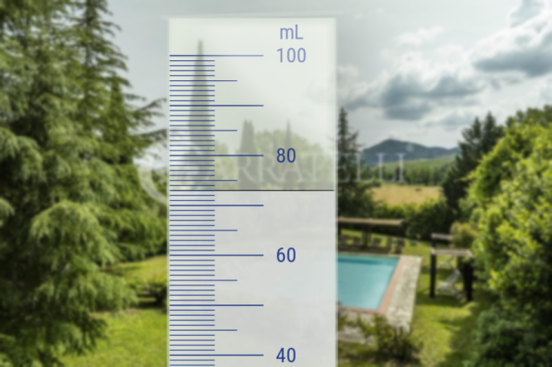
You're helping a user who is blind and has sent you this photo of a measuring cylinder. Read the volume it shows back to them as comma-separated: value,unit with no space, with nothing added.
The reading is 73,mL
